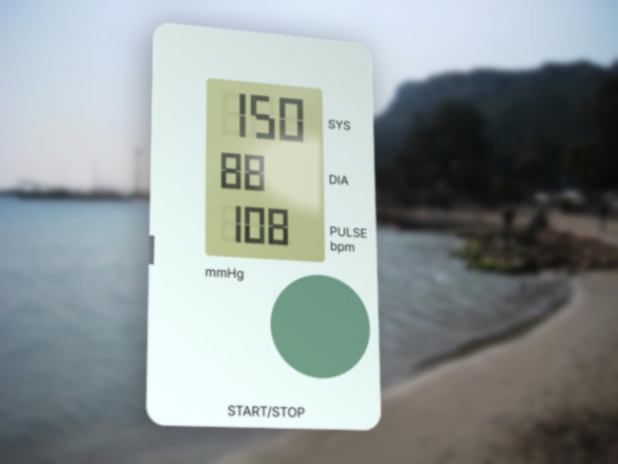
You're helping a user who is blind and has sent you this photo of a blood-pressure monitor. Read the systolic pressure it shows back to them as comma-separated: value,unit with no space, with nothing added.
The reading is 150,mmHg
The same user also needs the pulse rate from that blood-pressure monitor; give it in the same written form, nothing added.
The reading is 108,bpm
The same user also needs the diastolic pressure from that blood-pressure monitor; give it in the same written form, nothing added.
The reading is 88,mmHg
